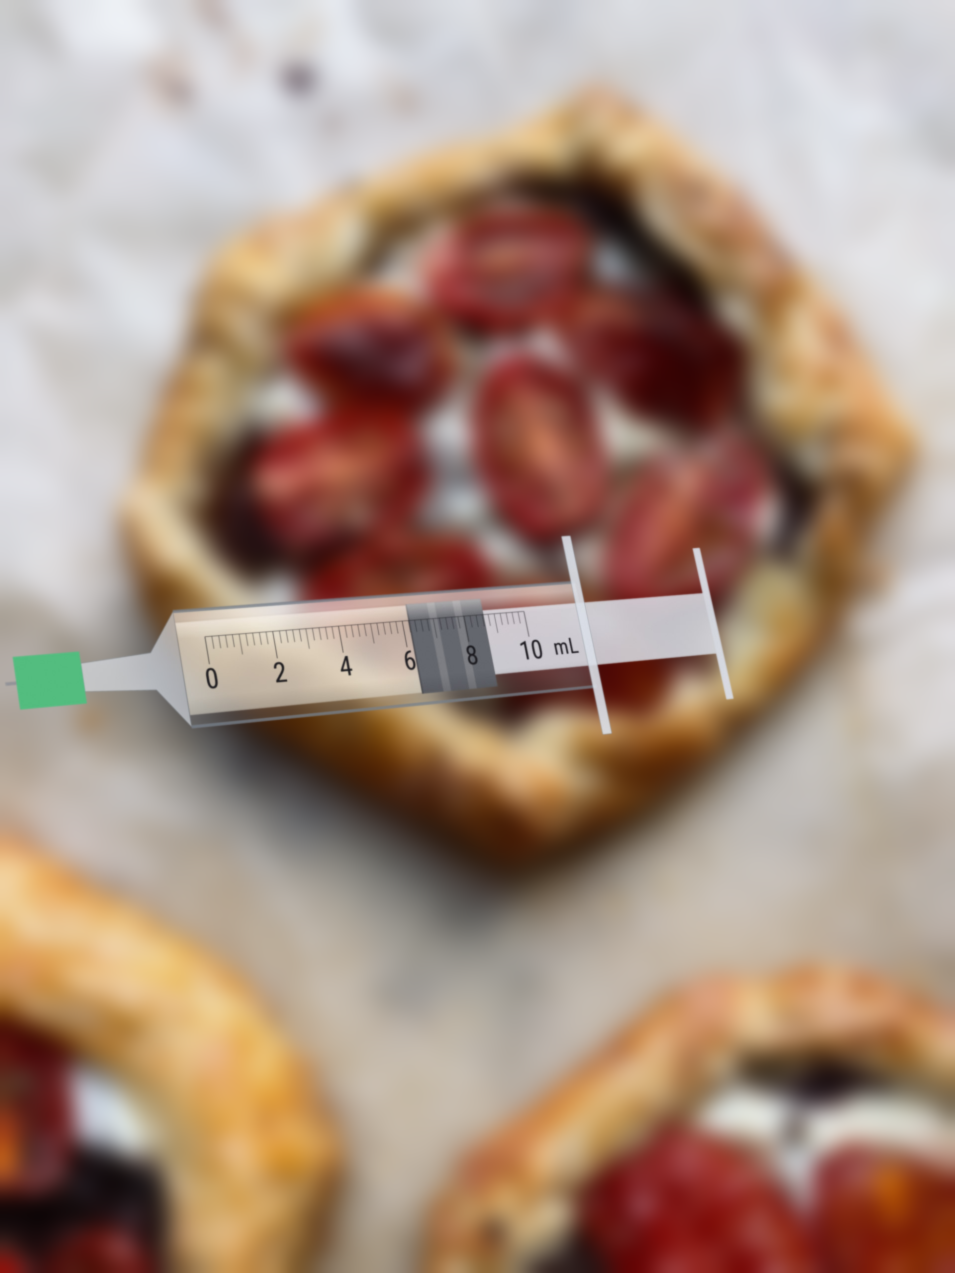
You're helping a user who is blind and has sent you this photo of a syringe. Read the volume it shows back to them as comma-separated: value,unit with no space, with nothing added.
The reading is 6.2,mL
